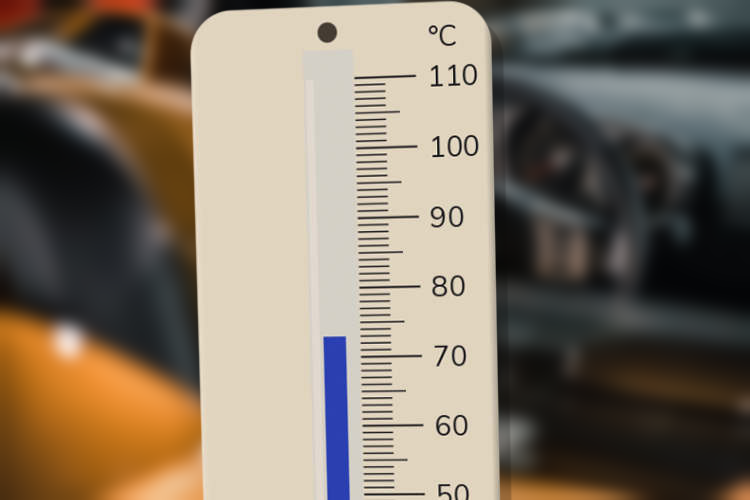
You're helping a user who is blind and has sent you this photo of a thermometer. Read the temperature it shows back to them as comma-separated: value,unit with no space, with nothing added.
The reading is 73,°C
